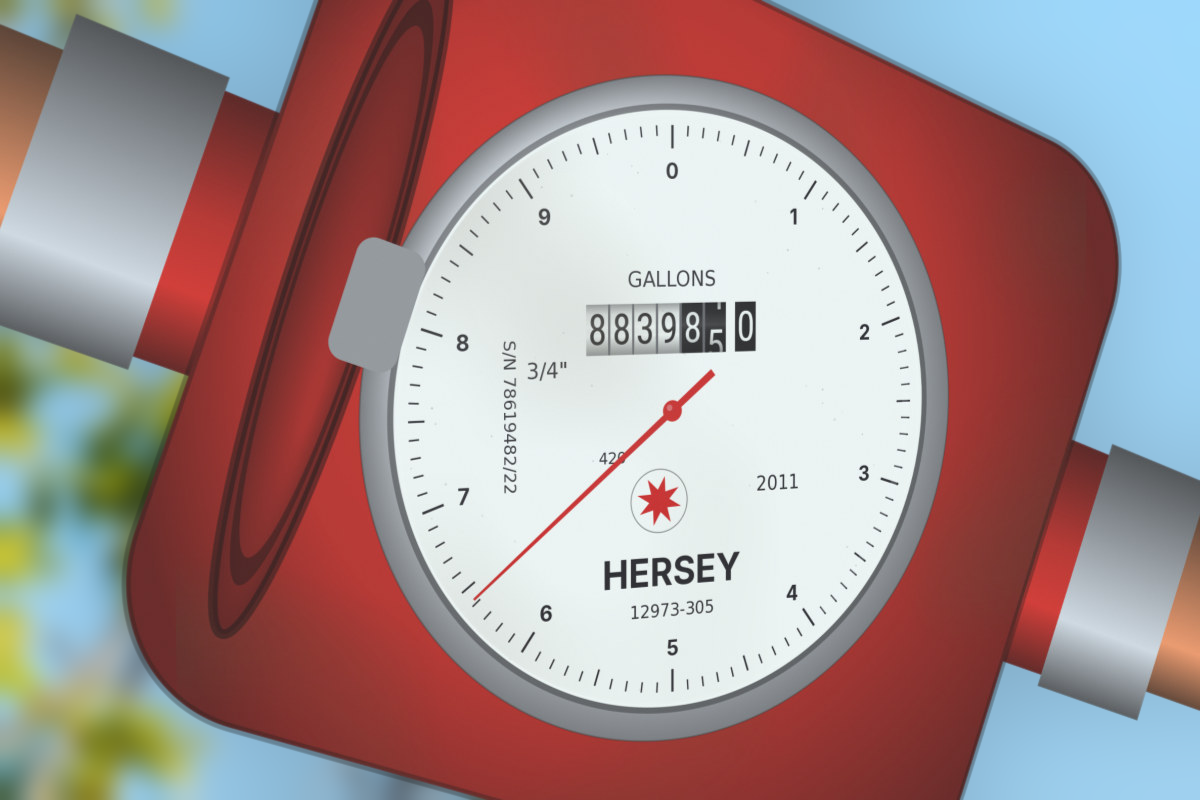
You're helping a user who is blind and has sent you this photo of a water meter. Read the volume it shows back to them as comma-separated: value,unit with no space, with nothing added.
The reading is 8839846.4,gal
